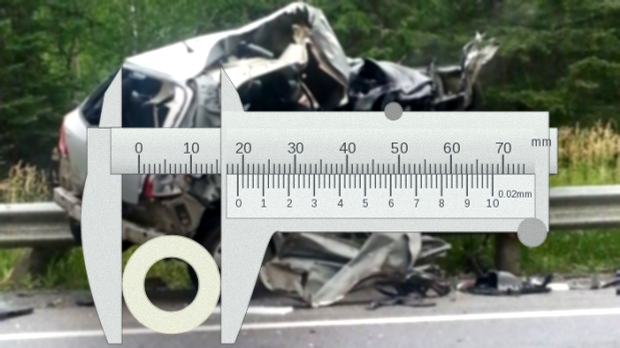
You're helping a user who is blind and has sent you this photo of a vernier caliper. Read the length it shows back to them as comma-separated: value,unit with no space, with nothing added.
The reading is 19.0,mm
